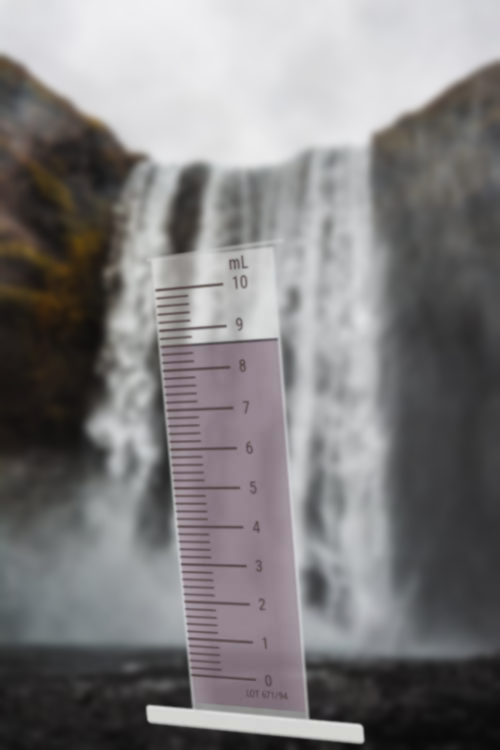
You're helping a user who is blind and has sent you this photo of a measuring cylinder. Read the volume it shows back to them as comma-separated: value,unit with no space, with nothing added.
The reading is 8.6,mL
